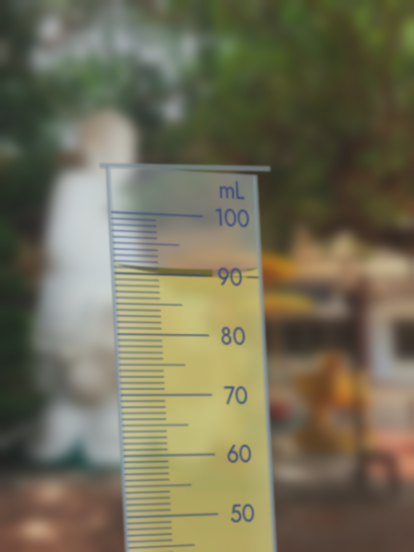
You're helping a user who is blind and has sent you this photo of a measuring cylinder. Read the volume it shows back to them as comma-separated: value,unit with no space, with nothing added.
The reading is 90,mL
